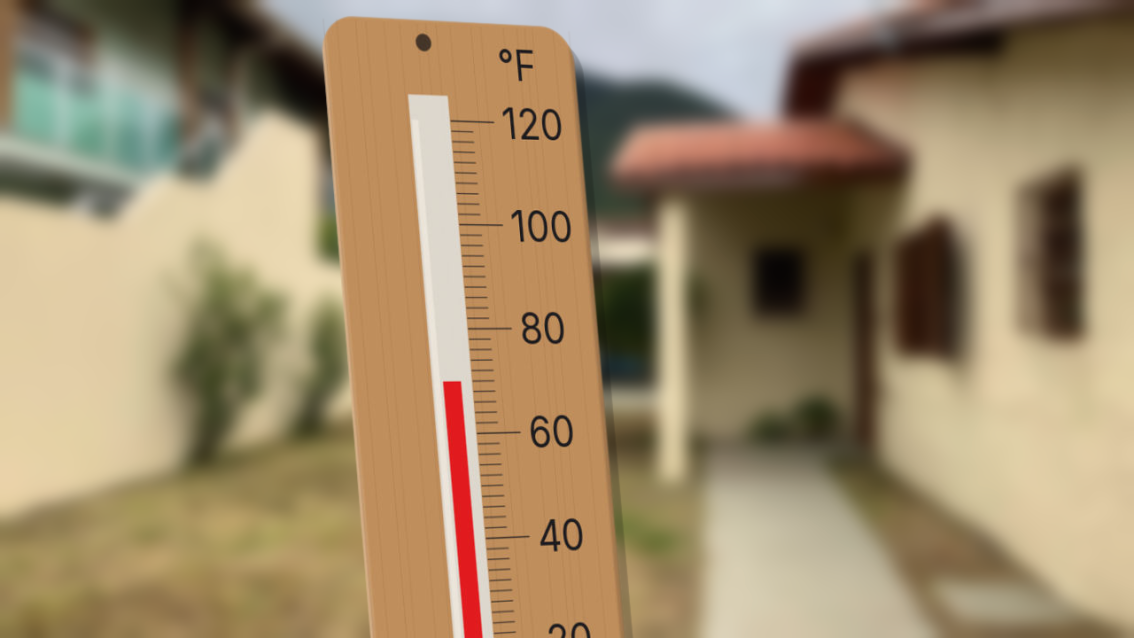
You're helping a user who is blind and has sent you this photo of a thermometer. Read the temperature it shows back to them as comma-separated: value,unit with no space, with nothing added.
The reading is 70,°F
